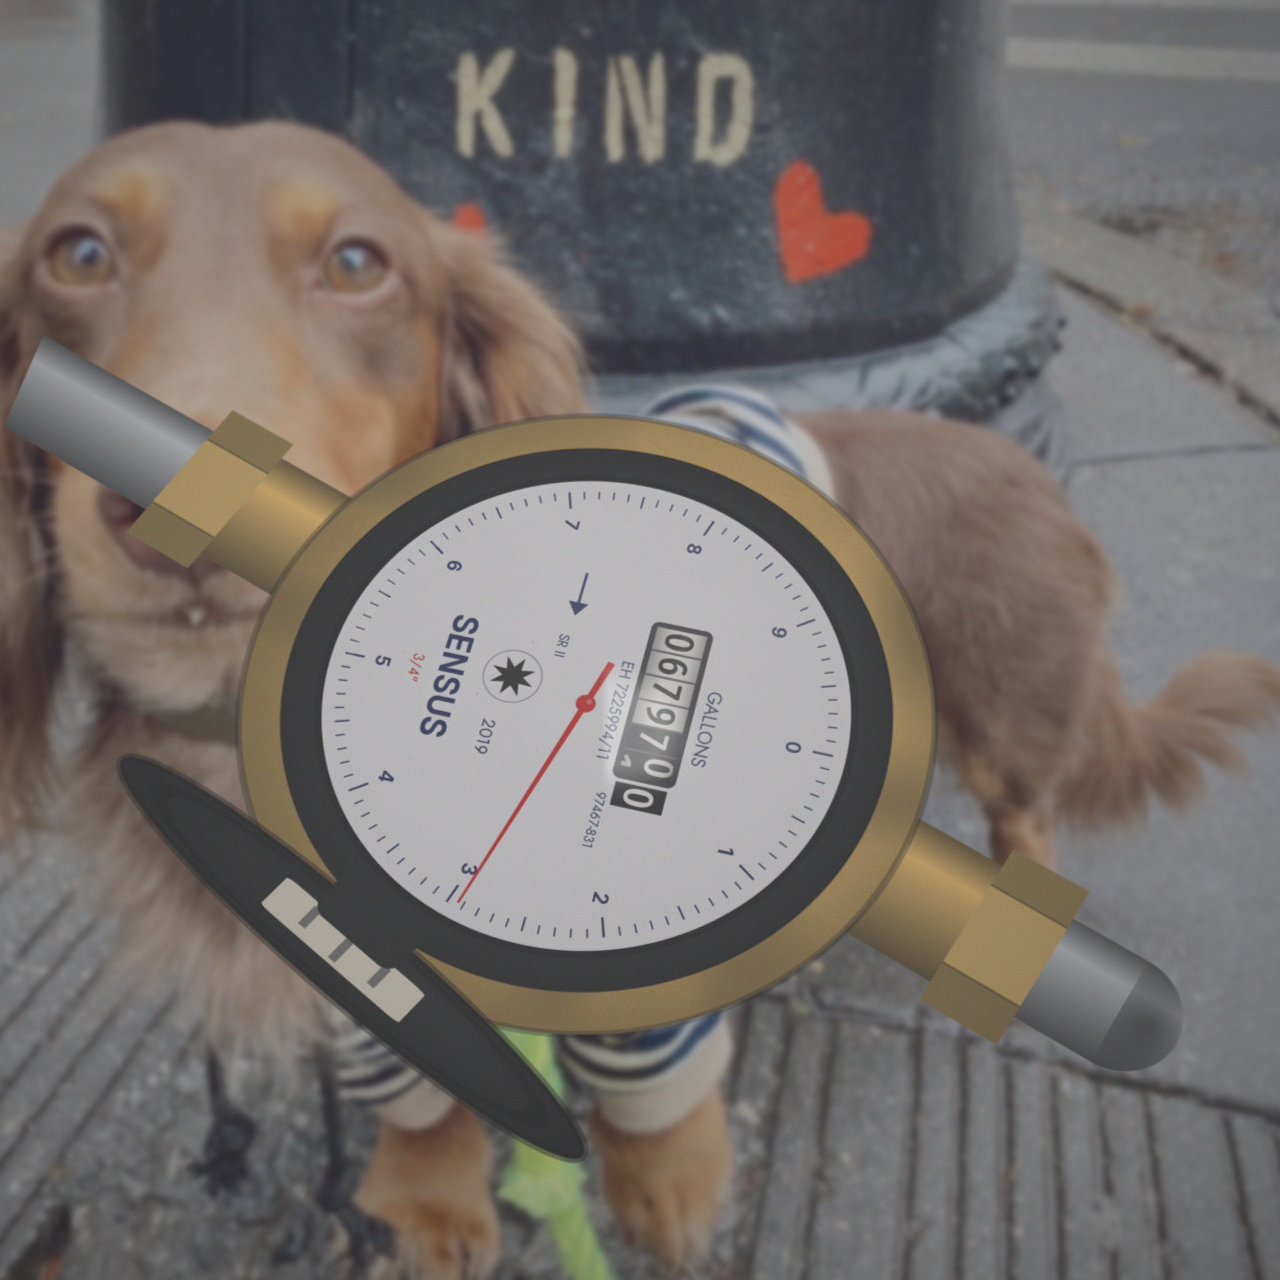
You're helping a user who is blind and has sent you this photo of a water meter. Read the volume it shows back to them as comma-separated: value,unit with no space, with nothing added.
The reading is 679702.9,gal
